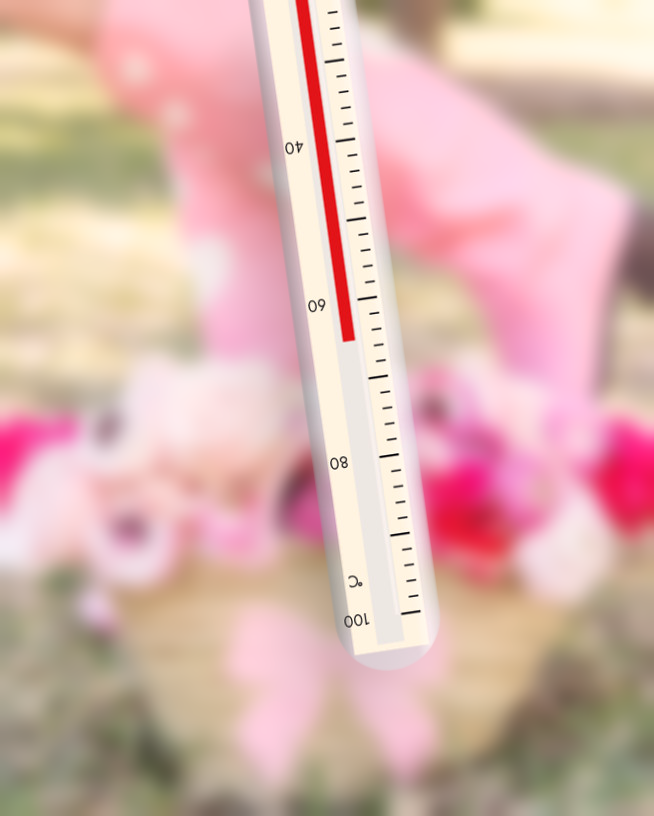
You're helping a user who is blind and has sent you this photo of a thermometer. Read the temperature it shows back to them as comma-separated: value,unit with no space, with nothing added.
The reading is 65,°C
